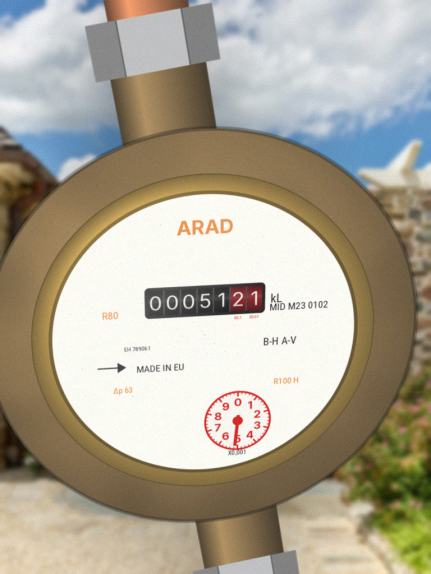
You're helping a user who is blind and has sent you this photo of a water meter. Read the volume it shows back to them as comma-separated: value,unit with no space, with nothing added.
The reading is 51.215,kL
